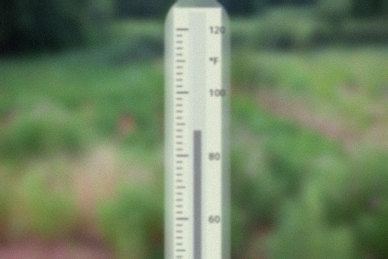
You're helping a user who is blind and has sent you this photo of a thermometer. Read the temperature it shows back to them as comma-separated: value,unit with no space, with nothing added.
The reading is 88,°F
